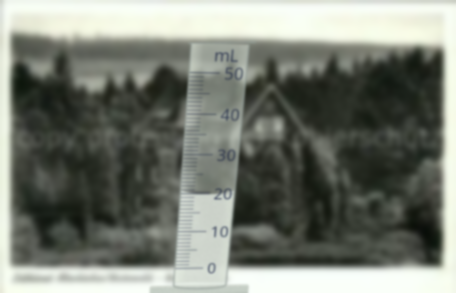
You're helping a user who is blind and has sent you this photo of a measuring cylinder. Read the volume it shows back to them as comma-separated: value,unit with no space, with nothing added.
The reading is 20,mL
